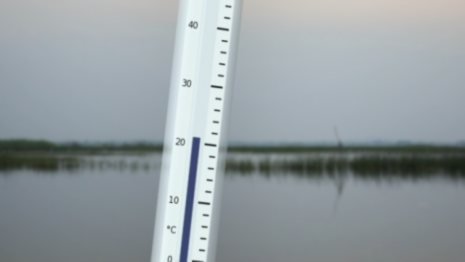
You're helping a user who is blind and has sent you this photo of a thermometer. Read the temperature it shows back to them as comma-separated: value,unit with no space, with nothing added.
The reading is 21,°C
